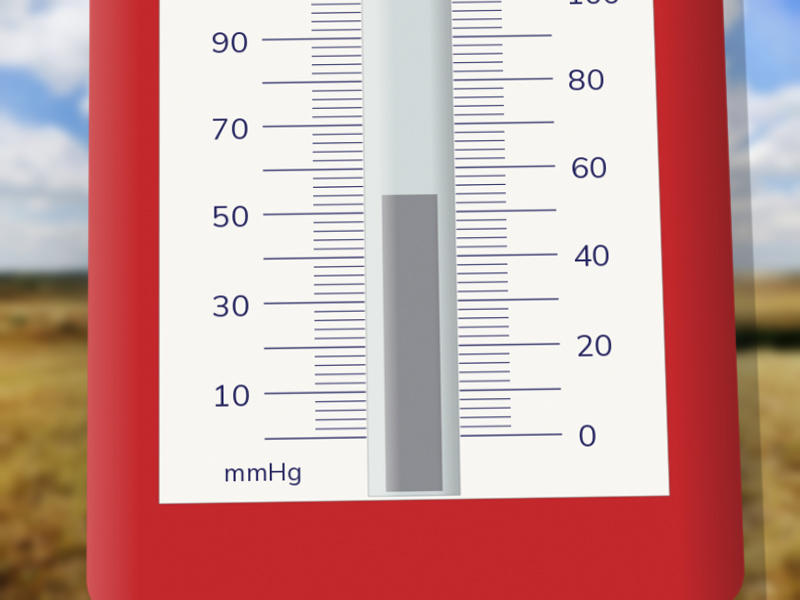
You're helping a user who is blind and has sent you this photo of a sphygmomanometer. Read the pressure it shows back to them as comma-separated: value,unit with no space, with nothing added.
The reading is 54,mmHg
